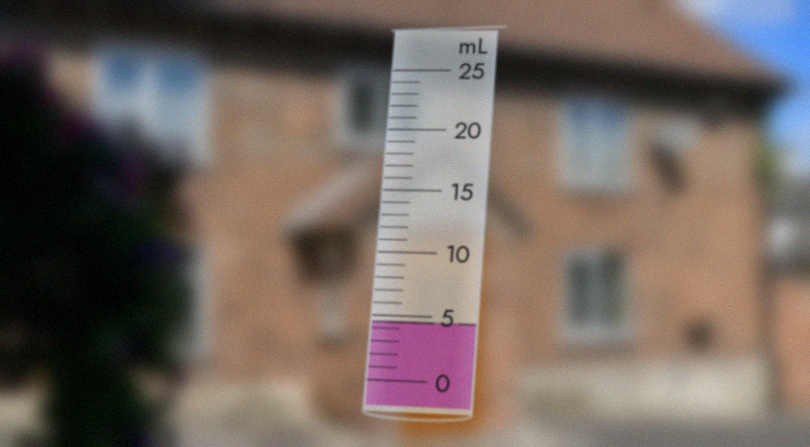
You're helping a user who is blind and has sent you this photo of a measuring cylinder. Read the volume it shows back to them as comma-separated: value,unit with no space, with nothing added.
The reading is 4.5,mL
